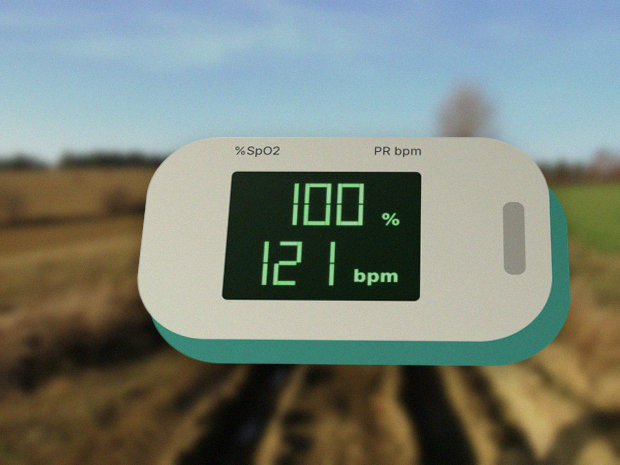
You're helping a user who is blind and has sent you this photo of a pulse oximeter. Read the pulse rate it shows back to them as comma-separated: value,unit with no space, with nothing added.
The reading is 121,bpm
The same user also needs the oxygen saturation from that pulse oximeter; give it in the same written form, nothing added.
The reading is 100,%
